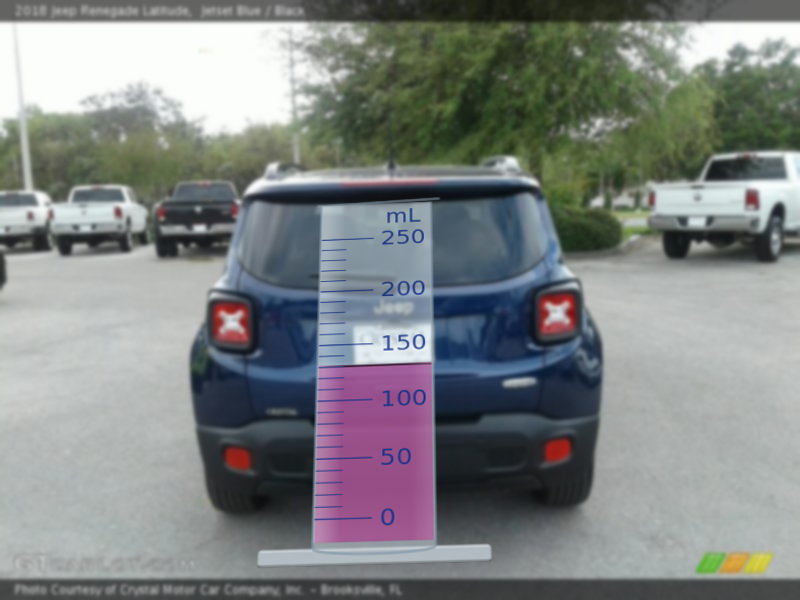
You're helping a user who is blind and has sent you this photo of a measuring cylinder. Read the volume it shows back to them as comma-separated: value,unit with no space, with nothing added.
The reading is 130,mL
